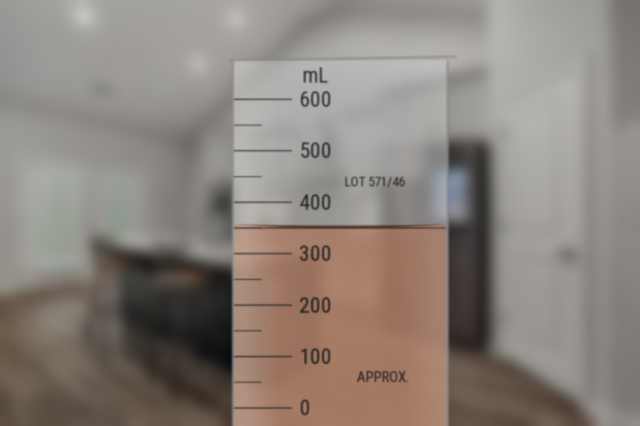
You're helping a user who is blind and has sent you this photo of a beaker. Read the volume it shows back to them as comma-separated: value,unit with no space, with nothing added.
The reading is 350,mL
